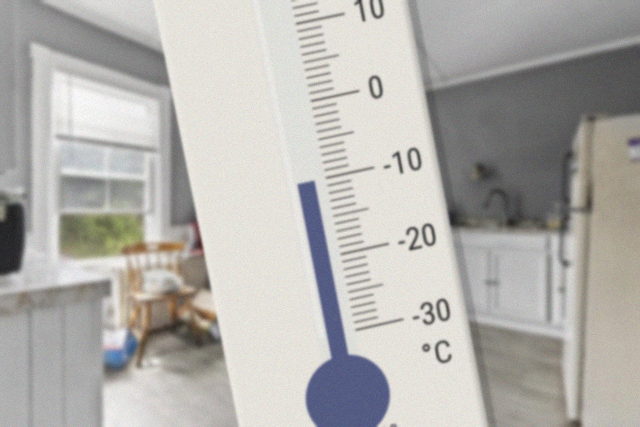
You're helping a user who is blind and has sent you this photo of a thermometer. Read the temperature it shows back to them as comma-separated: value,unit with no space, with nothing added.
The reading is -10,°C
